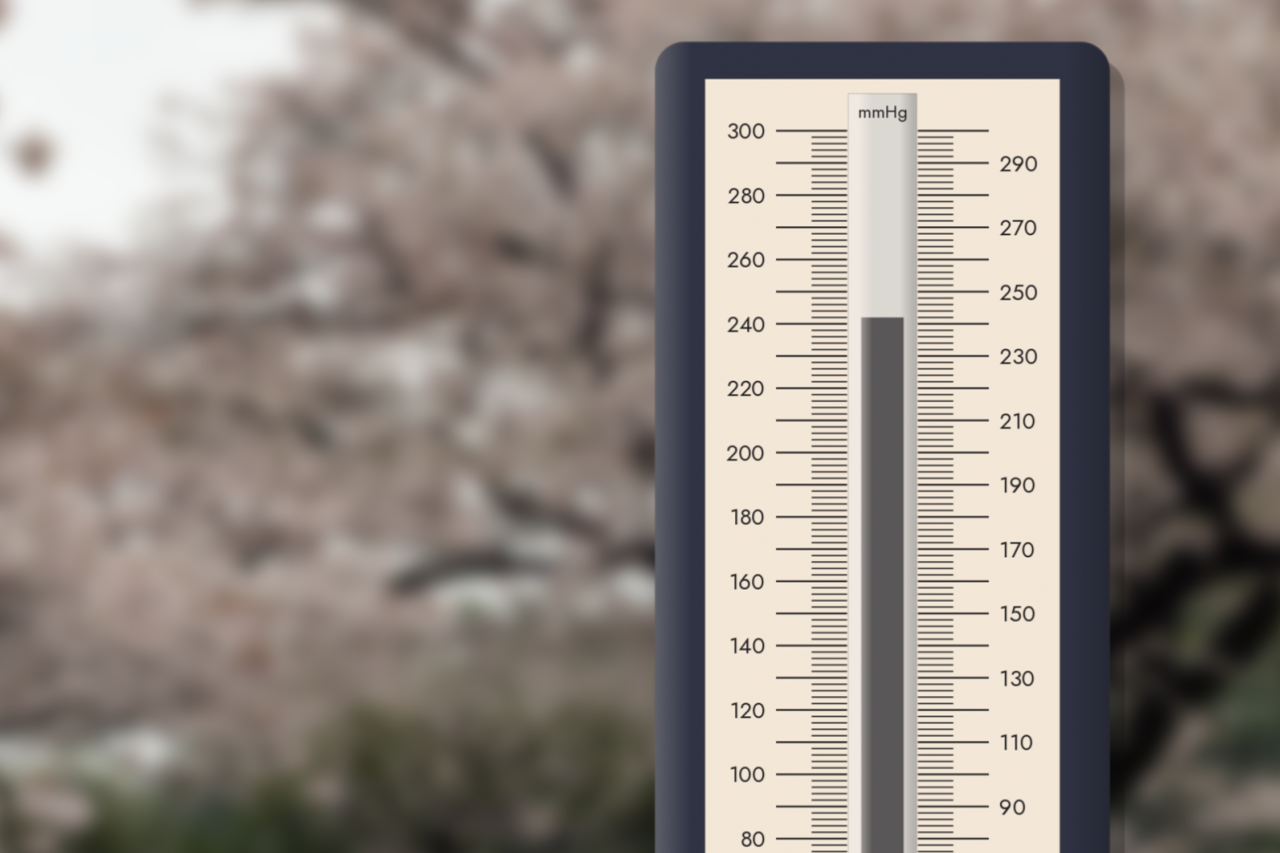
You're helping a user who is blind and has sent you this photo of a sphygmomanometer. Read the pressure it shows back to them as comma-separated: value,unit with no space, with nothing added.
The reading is 242,mmHg
